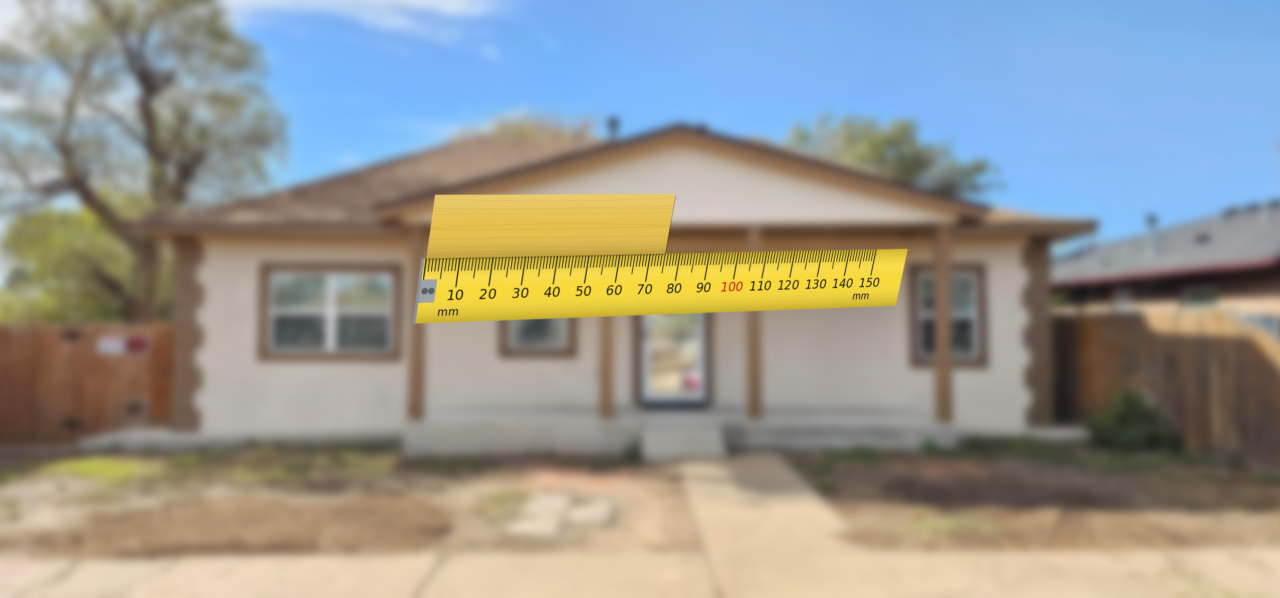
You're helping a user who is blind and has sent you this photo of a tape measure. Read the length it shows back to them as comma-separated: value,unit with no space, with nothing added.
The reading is 75,mm
